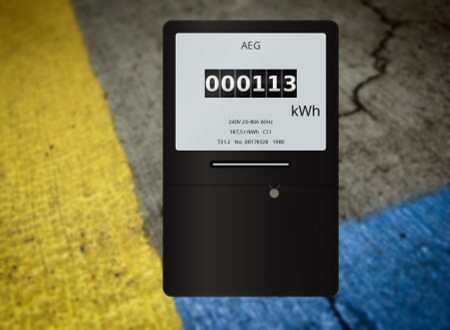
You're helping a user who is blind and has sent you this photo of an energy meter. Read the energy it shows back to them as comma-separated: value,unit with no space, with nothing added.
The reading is 113,kWh
